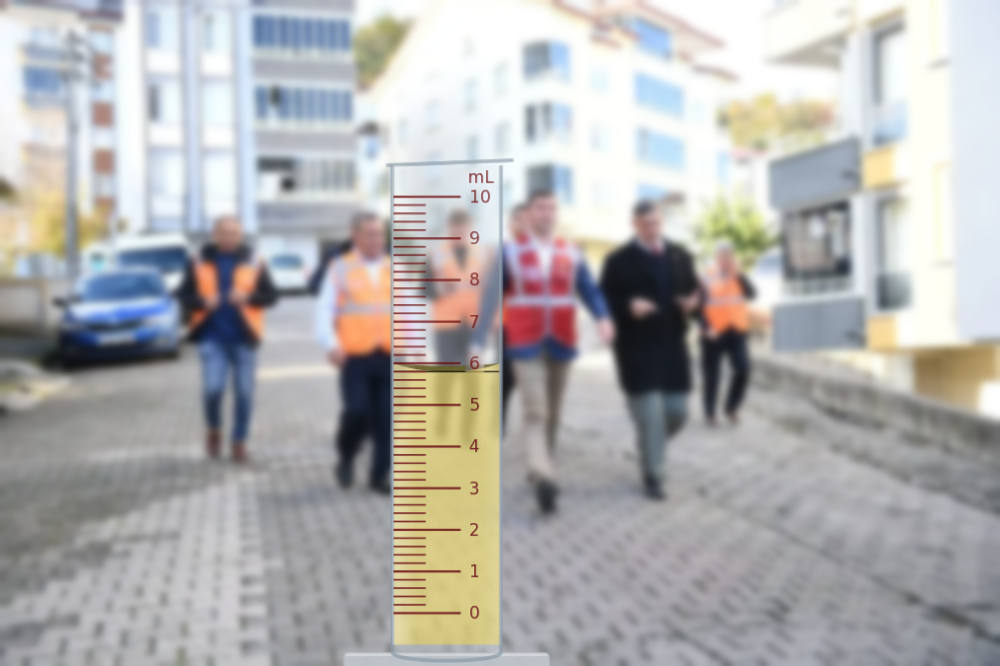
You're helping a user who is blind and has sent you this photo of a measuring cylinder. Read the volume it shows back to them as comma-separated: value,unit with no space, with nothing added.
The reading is 5.8,mL
